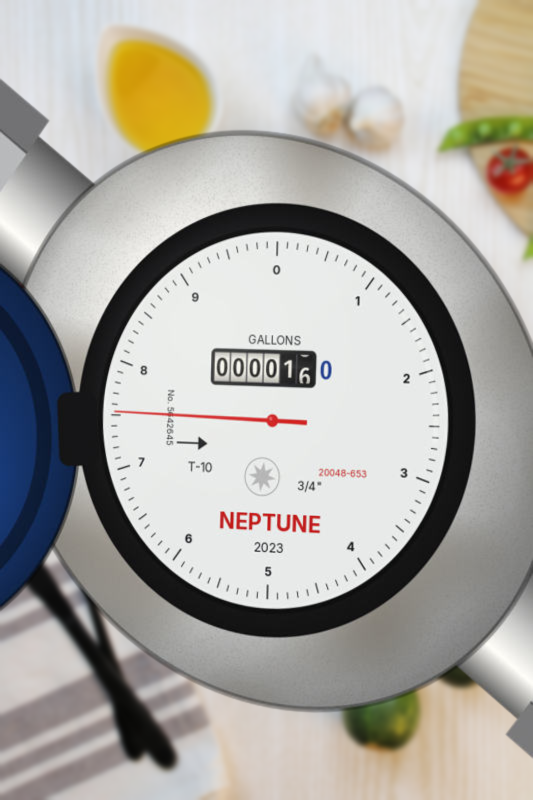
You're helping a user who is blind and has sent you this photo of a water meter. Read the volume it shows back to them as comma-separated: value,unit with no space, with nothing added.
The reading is 157.5,gal
